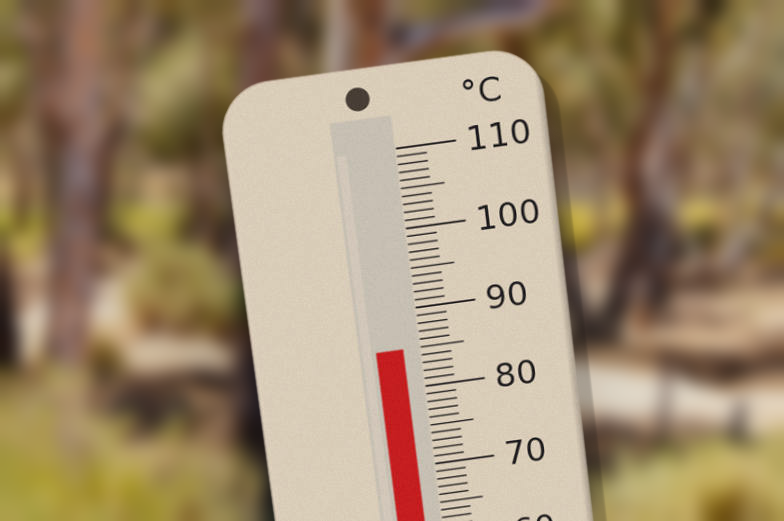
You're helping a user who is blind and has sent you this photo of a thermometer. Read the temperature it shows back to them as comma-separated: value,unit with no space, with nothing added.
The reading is 85,°C
